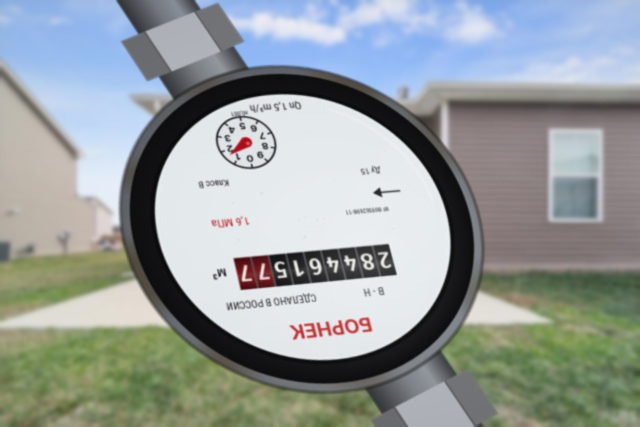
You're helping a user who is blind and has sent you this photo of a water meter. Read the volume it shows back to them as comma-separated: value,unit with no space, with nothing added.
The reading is 2844615.771,m³
